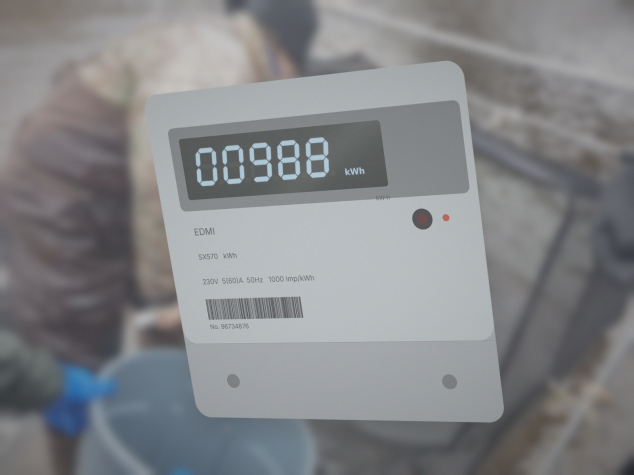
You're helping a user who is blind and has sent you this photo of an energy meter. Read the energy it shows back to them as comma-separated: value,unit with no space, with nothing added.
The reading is 988,kWh
